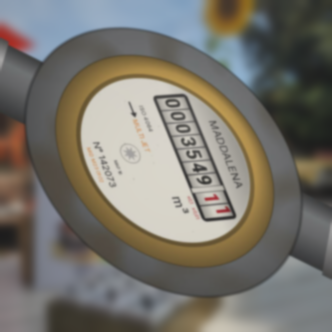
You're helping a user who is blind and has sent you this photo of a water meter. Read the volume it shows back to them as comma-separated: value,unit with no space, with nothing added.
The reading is 3549.11,m³
